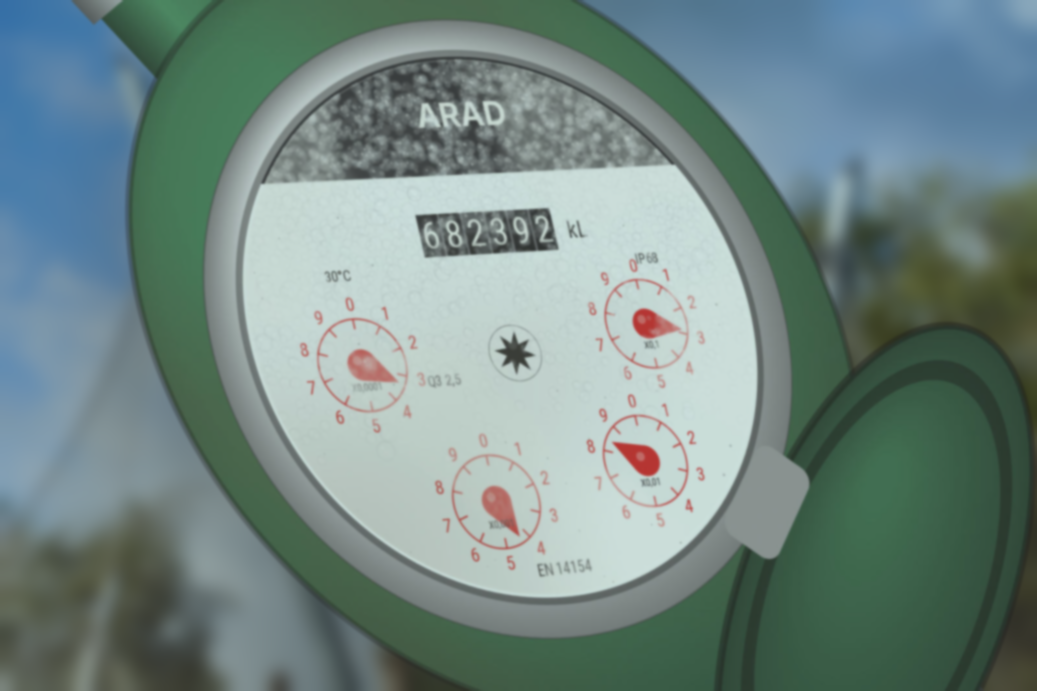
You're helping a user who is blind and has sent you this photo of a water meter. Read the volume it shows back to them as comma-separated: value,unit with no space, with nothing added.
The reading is 682392.2843,kL
